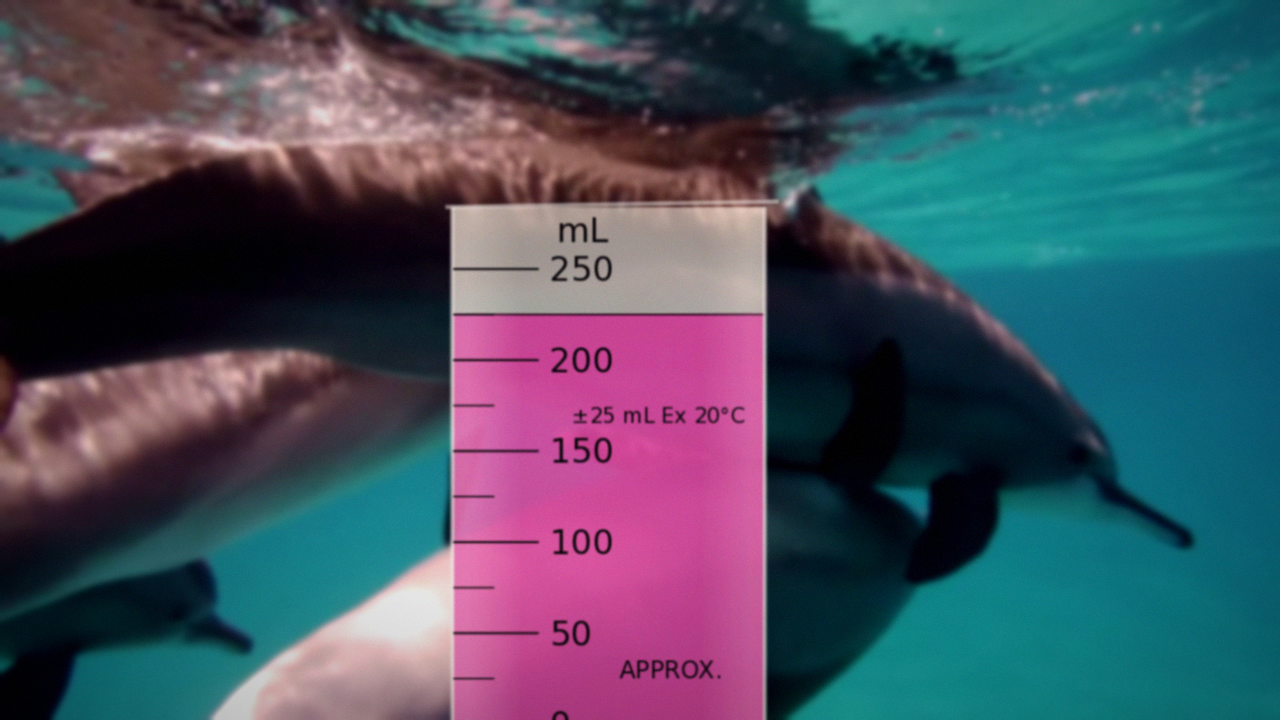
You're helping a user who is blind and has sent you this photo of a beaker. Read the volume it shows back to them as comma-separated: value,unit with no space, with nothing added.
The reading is 225,mL
